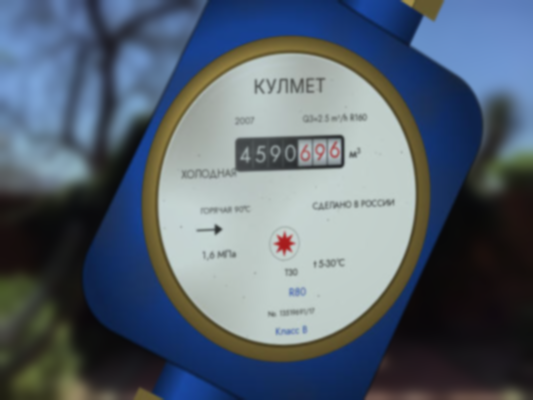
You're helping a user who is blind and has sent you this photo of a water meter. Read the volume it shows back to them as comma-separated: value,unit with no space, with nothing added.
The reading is 4590.696,m³
